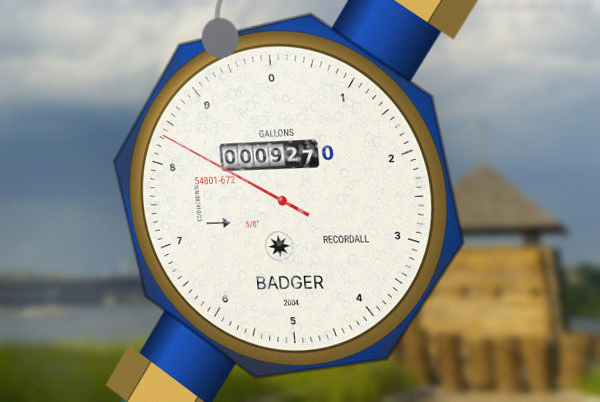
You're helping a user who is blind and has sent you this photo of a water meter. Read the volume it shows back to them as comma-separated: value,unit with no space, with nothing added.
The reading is 9268.3,gal
